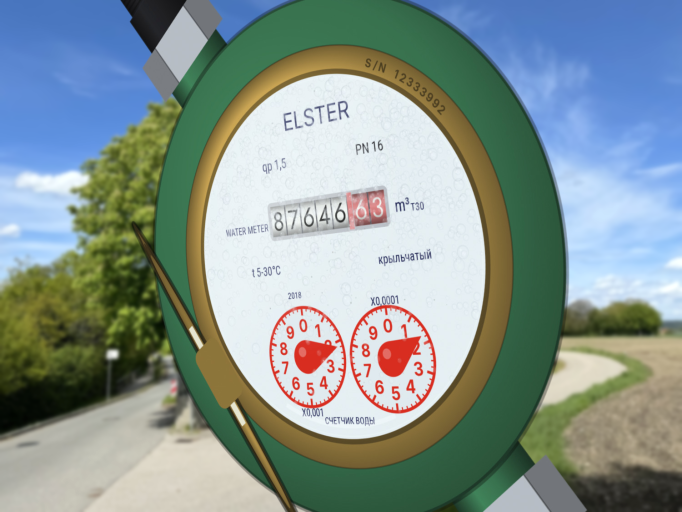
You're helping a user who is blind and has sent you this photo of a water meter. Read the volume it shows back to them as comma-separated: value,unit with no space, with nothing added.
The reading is 87646.6321,m³
